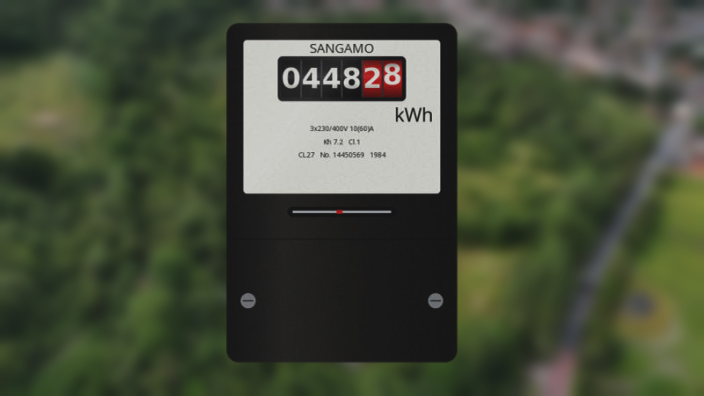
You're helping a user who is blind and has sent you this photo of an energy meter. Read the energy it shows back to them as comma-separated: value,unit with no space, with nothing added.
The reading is 448.28,kWh
